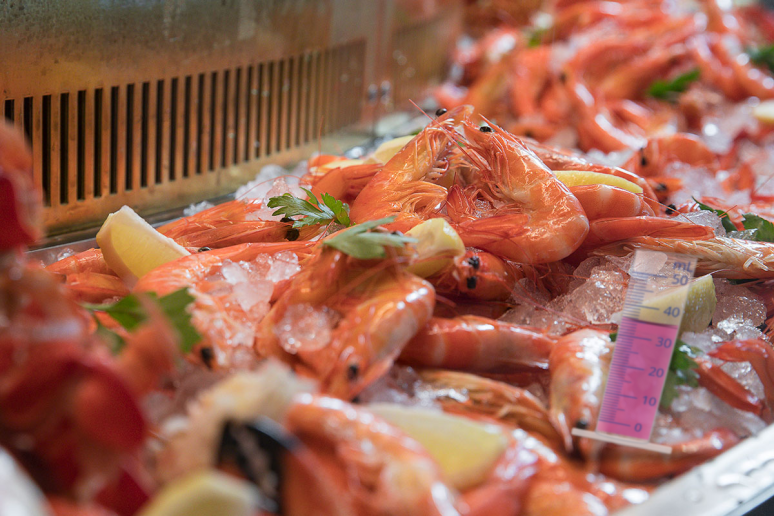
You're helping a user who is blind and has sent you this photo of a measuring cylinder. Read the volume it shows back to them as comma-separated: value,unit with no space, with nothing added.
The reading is 35,mL
